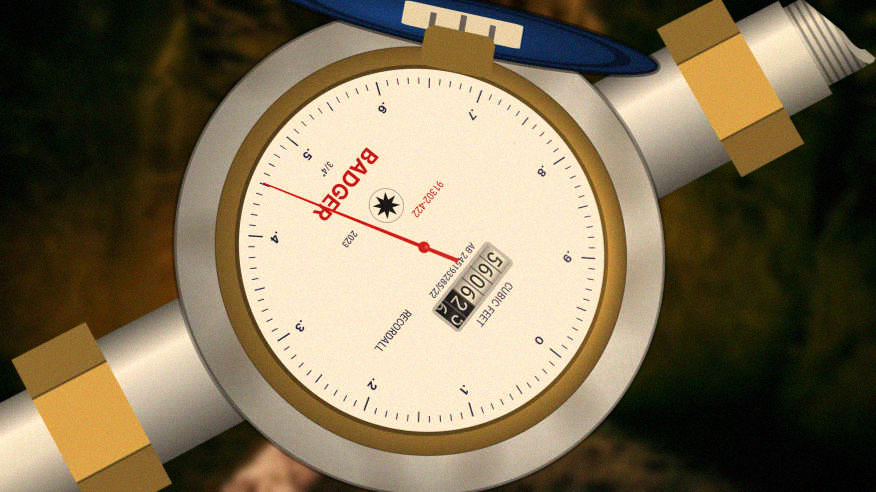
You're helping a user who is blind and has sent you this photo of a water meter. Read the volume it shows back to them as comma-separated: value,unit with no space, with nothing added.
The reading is 560625.45,ft³
